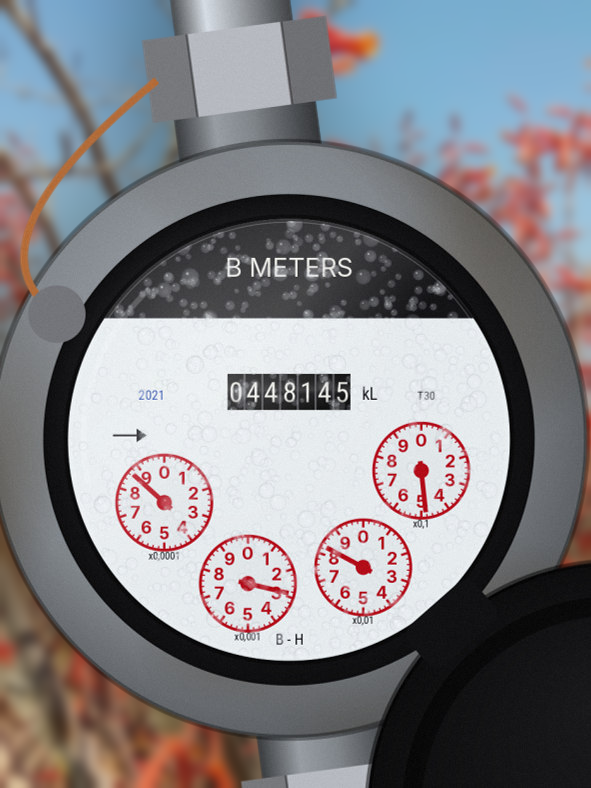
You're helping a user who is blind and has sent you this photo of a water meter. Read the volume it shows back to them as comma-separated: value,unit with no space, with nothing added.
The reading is 448145.4828,kL
